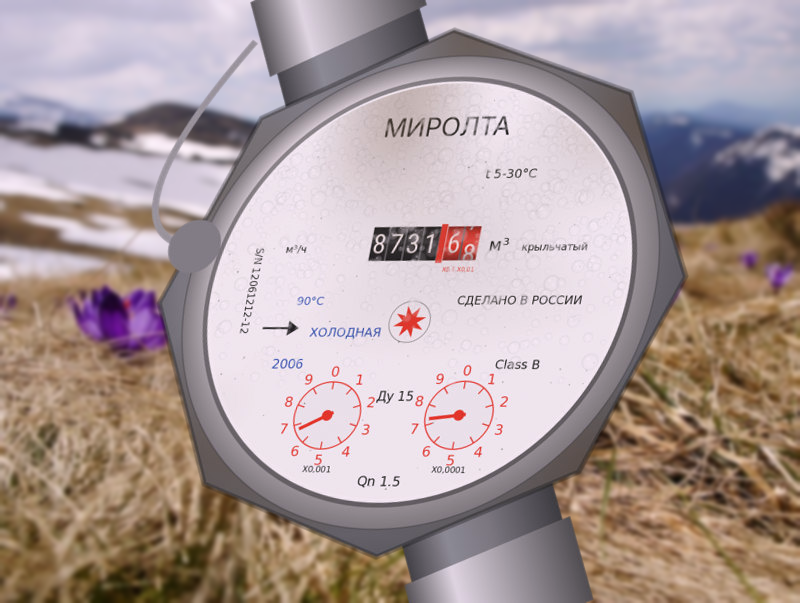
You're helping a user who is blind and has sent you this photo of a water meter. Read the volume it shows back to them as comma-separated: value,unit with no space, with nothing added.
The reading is 8731.6767,m³
